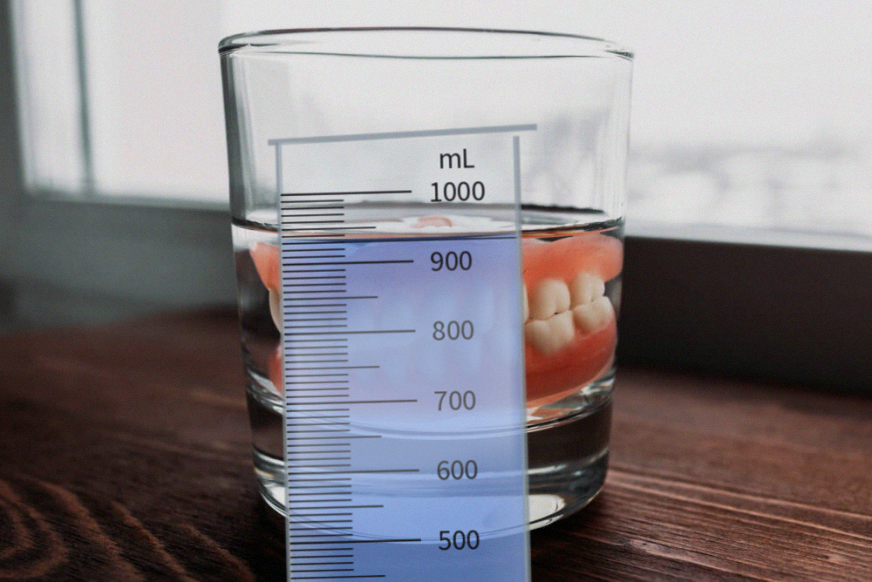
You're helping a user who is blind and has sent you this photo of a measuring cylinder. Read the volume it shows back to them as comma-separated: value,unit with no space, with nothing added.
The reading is 930,mL
